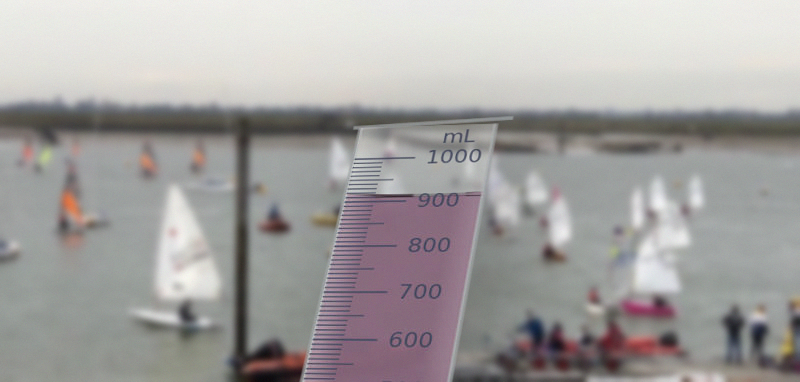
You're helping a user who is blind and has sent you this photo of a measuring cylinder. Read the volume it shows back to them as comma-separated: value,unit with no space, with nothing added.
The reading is 910,mL
